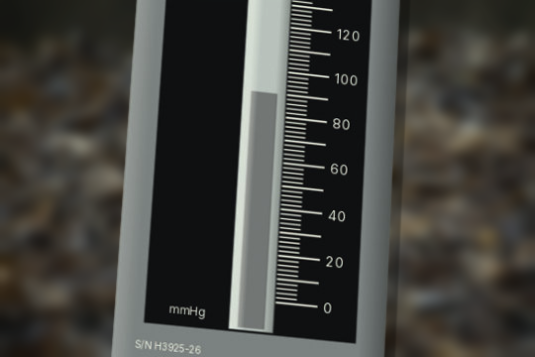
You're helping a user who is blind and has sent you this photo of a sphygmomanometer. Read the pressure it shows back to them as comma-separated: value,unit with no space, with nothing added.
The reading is 90,mmHg
